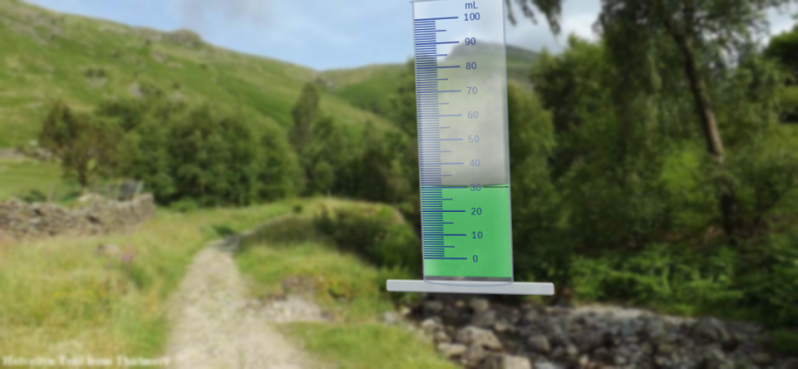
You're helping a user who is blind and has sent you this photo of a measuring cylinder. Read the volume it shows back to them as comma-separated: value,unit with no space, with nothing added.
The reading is 30,mL
